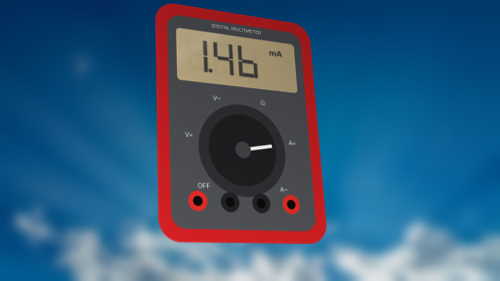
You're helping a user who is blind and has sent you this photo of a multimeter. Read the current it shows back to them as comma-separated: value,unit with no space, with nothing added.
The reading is 1.46,mA
